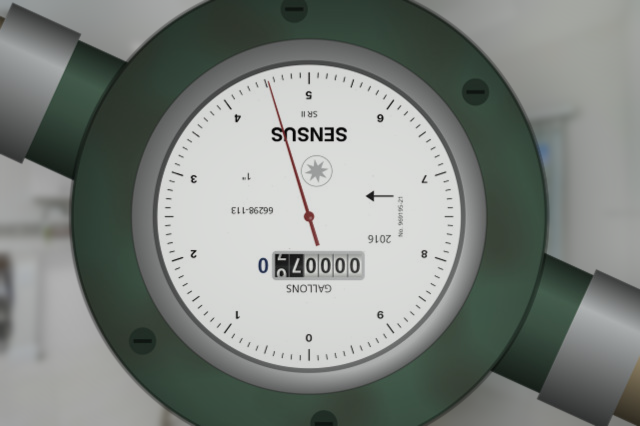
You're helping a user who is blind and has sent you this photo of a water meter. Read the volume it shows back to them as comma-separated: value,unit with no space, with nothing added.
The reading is 764.5,gal
